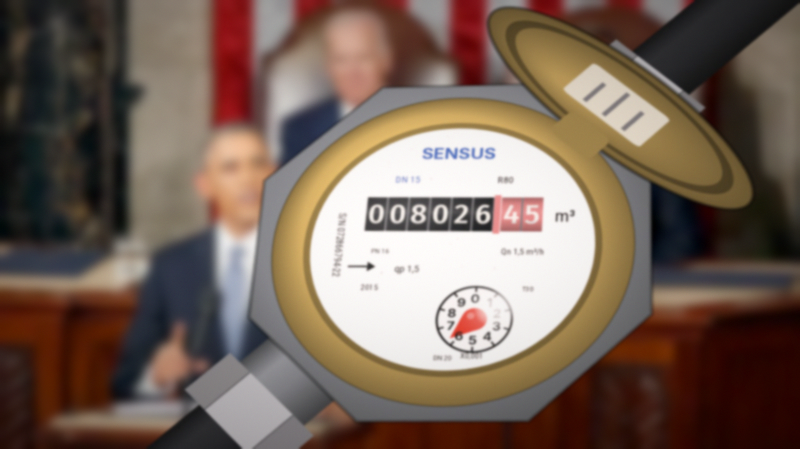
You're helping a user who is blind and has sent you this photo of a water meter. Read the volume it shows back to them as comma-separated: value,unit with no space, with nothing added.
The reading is 8026.456,m³
